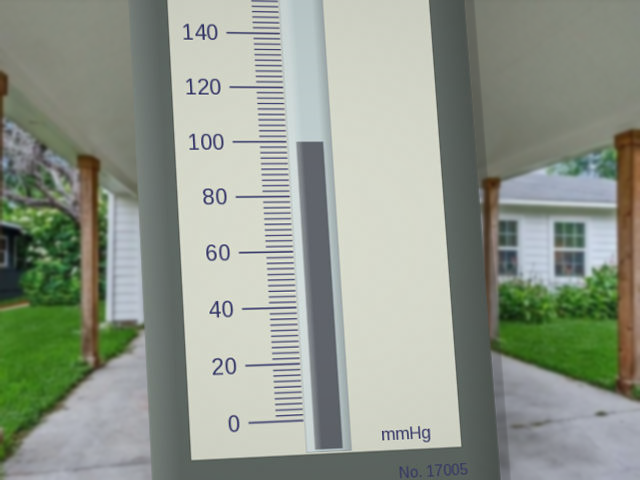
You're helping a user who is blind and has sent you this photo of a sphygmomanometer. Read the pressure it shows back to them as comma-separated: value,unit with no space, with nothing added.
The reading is 100,mmHg
